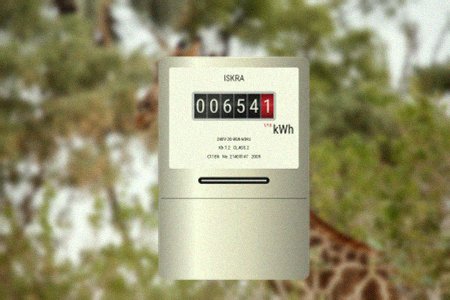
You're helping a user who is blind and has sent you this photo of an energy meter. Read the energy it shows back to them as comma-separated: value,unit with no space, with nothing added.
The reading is 654.1,kWh
